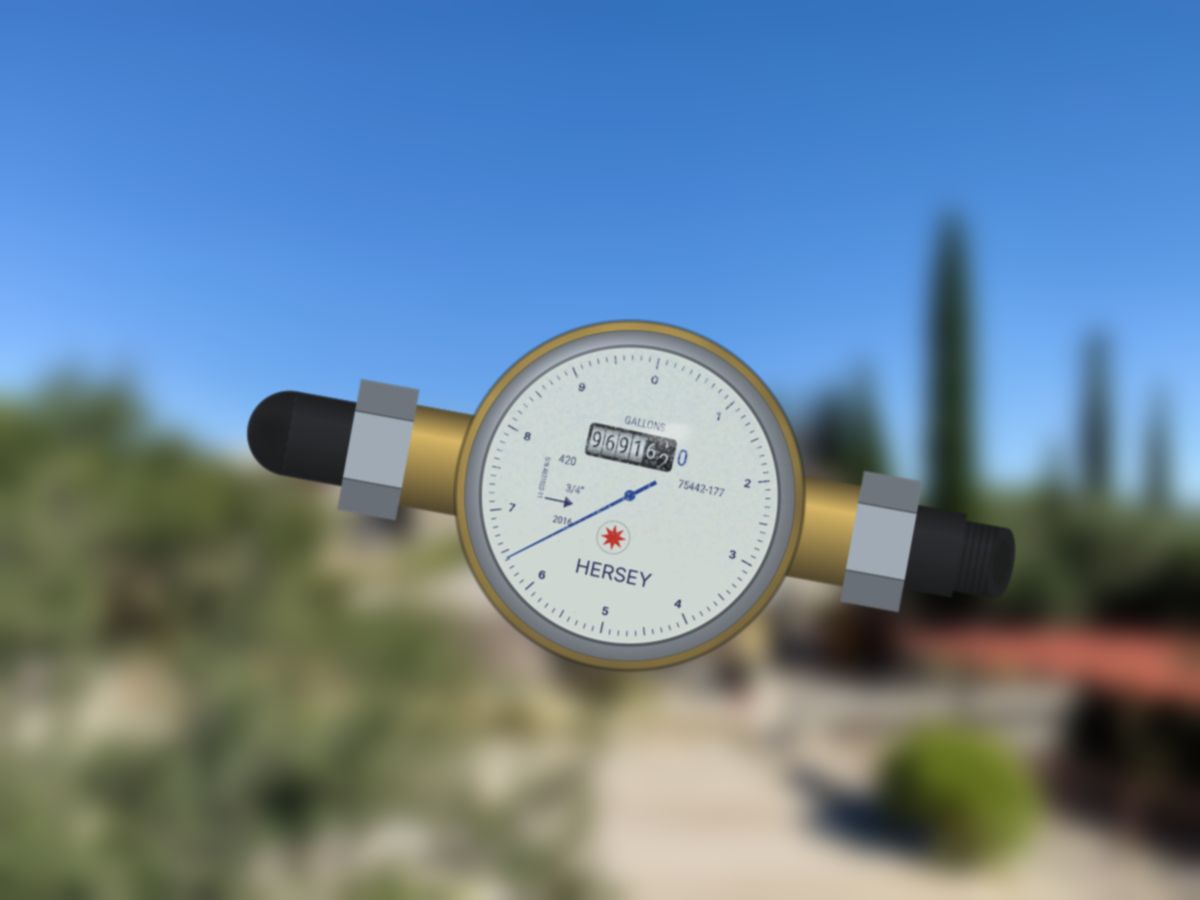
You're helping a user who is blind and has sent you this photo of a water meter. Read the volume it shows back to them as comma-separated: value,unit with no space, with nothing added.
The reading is 9691616.4,gal
